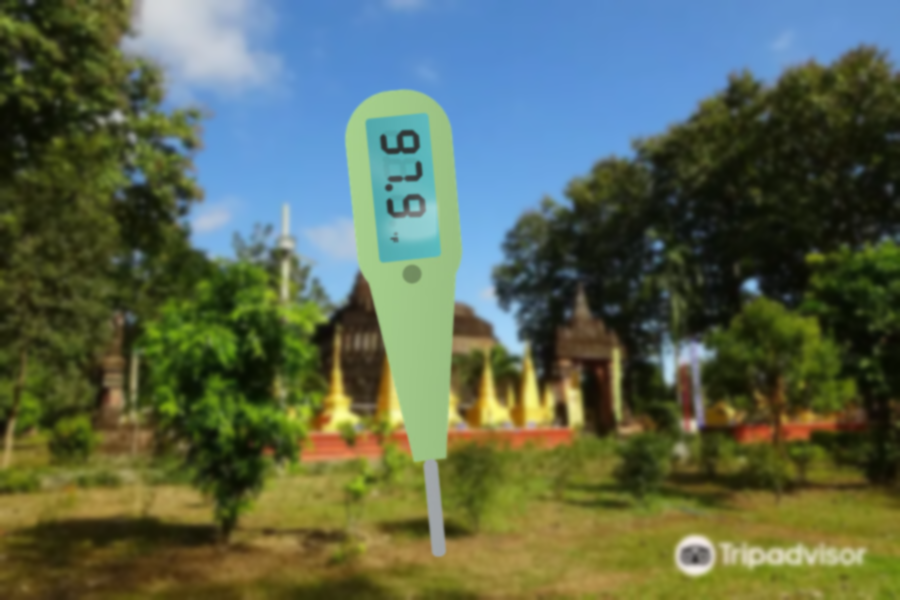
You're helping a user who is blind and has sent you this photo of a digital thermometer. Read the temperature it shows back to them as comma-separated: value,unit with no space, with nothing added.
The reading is 97.9,°F
